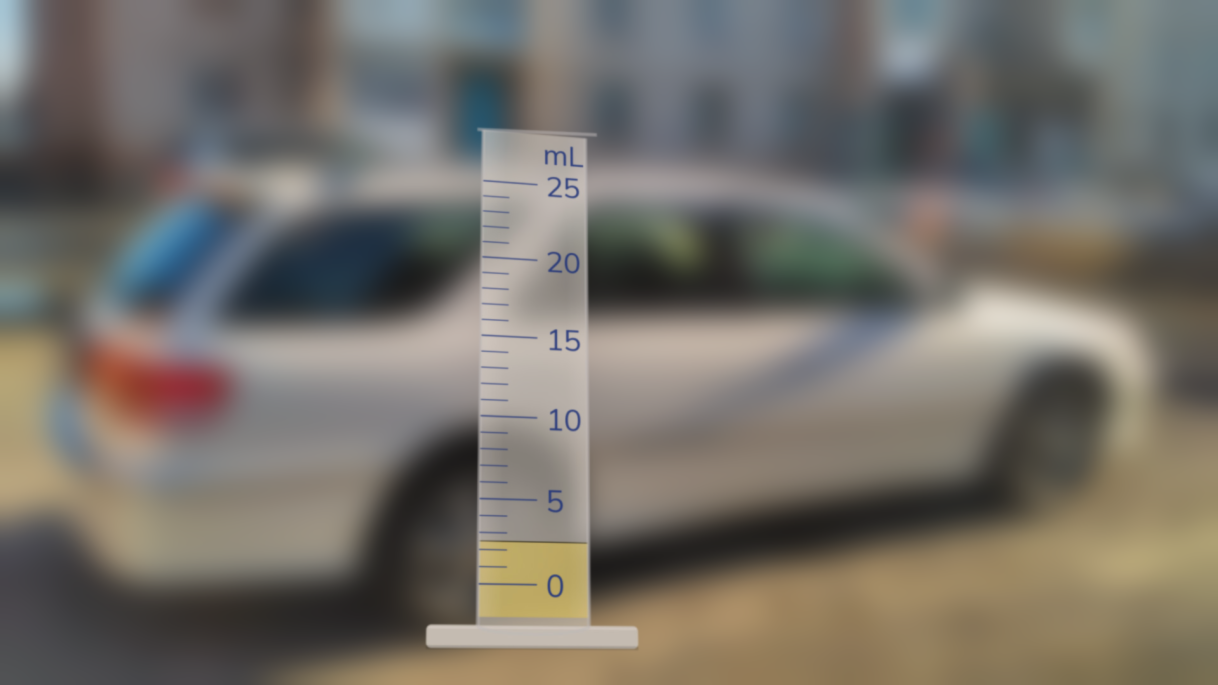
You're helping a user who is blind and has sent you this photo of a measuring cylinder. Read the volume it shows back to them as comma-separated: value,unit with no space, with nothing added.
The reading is 2.5,mL
